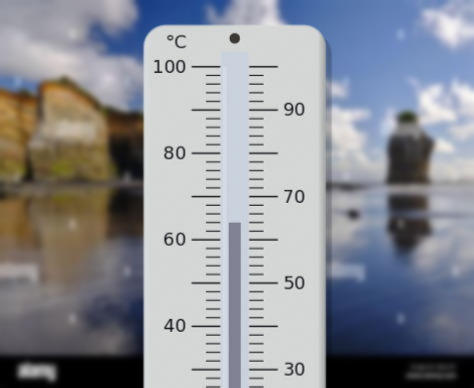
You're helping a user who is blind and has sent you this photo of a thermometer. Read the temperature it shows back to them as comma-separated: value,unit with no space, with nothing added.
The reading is 64,°C
